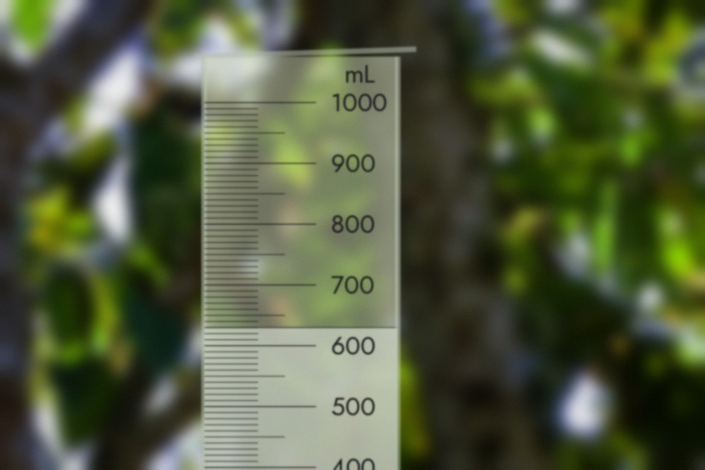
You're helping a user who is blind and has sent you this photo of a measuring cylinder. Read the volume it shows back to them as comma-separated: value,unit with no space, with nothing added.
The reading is 630,mL
